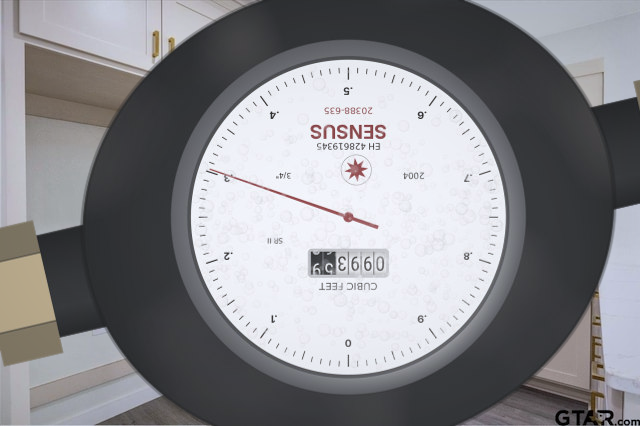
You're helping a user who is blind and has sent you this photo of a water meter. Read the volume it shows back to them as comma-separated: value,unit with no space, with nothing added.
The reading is 99359.30,ft³
